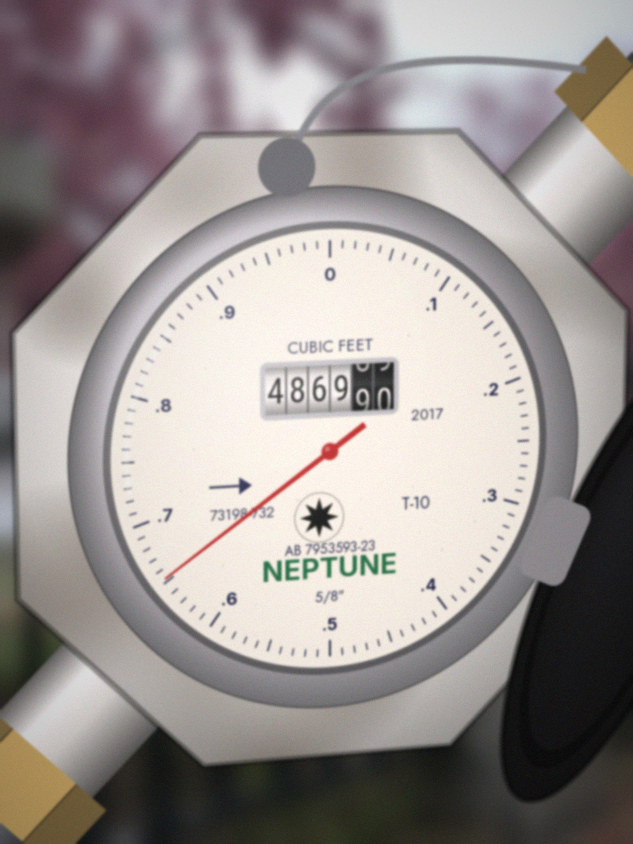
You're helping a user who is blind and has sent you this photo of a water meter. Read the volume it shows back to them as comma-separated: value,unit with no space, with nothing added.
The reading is 486989.65,ft³
